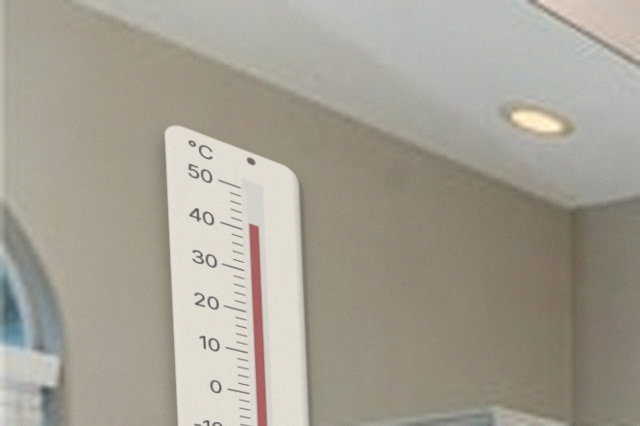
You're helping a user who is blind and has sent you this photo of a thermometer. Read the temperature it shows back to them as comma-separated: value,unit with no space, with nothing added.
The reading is 42,°C
